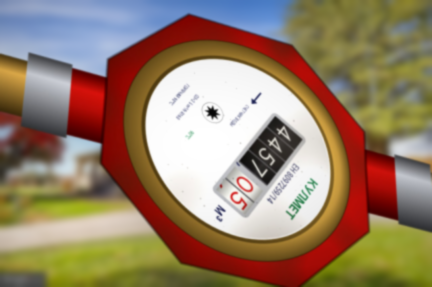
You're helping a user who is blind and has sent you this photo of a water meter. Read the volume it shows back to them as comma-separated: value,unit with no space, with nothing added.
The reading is 4457.05,m³
